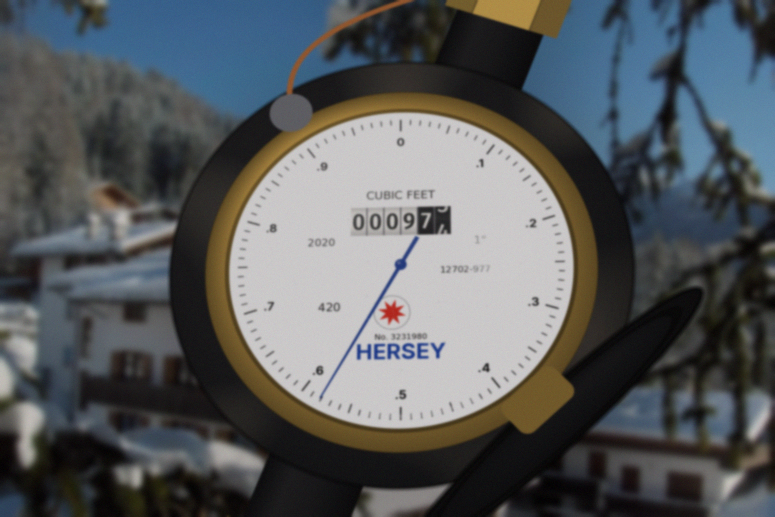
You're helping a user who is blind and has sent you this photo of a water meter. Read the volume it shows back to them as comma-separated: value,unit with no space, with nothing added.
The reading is 973.58,ft³
